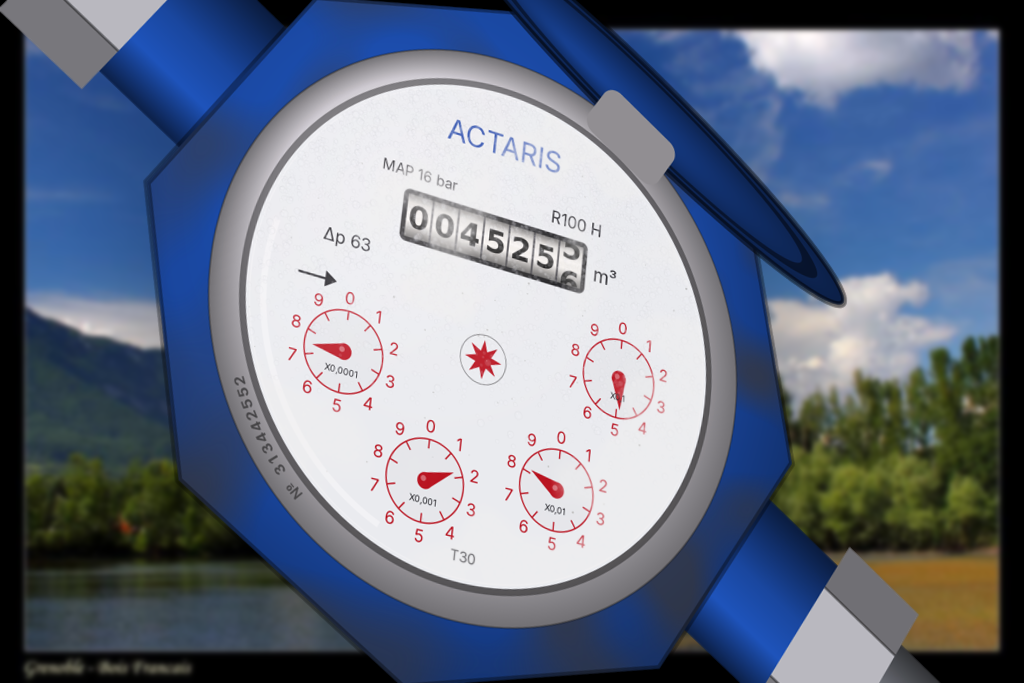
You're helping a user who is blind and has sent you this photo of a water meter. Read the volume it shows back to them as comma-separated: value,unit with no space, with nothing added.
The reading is 45255.4817,m³
